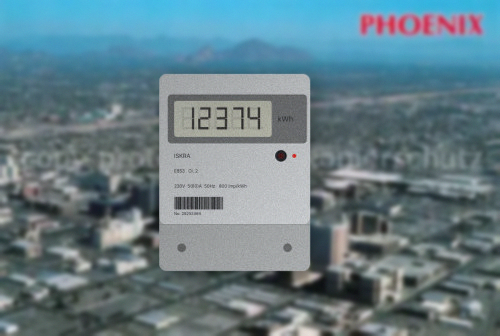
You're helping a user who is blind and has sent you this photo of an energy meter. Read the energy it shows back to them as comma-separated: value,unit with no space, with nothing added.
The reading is 12374,kWh
